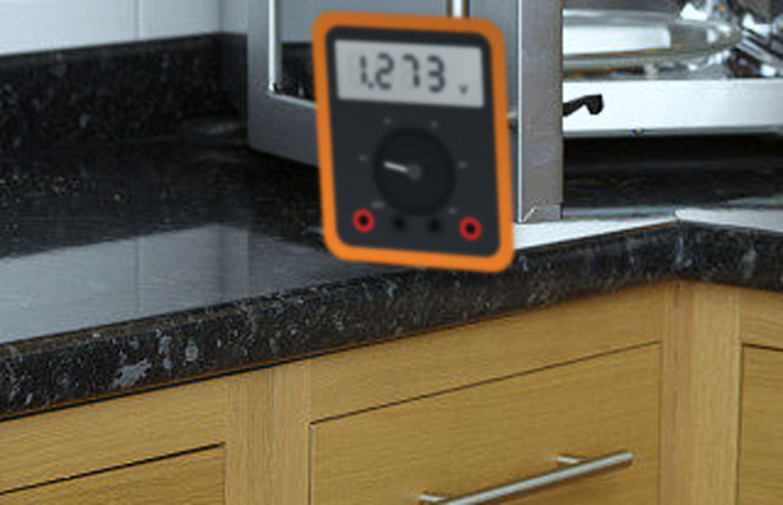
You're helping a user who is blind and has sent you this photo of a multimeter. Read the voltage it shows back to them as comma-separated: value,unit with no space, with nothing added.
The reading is 1.273,V
